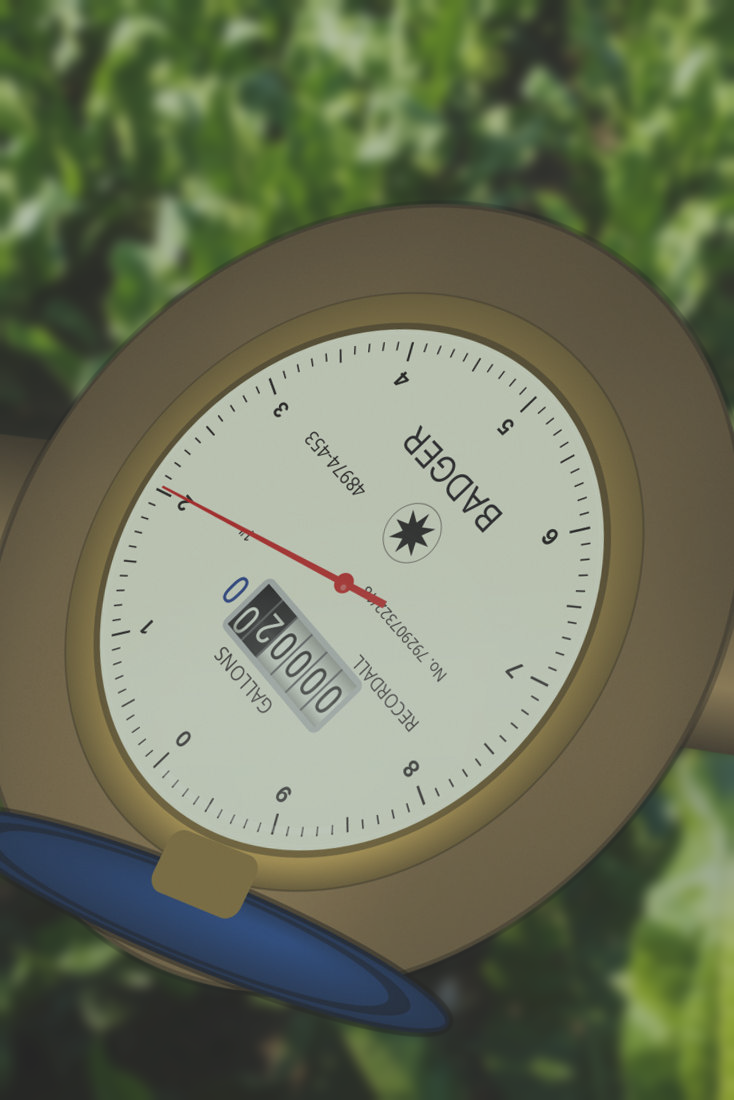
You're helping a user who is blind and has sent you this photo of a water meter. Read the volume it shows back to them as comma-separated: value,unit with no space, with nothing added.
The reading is 202.0,gal
